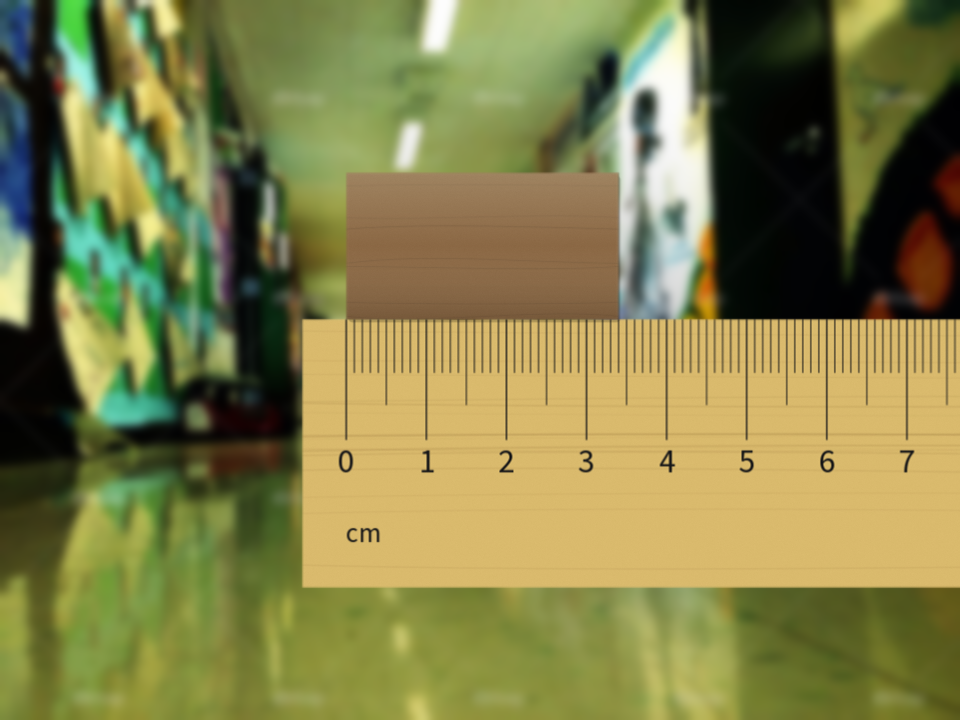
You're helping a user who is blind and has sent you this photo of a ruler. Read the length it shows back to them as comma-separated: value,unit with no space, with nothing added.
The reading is 3.4,cm
